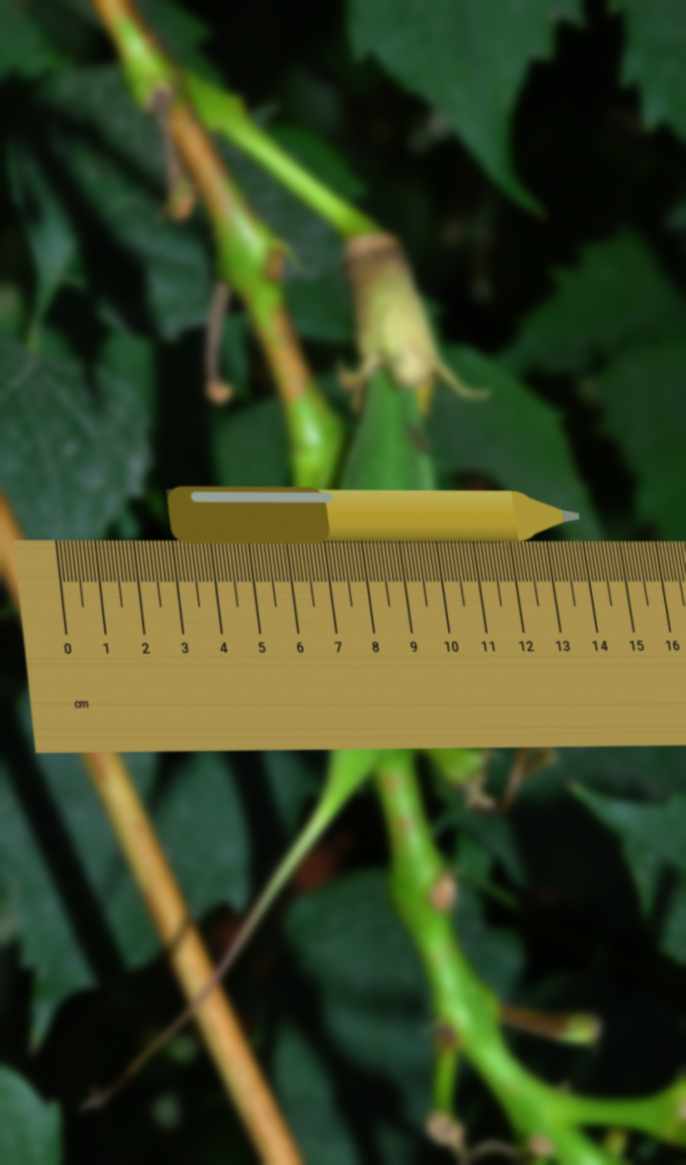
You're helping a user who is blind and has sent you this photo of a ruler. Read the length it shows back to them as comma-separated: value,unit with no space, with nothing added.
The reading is 11,cm
